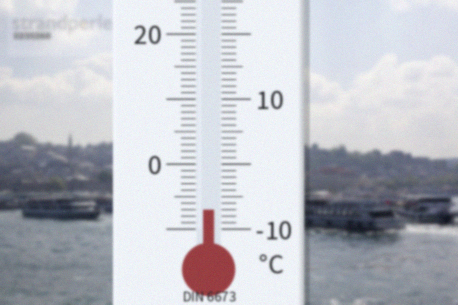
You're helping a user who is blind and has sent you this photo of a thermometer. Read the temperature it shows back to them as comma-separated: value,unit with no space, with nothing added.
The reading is -7,°C
